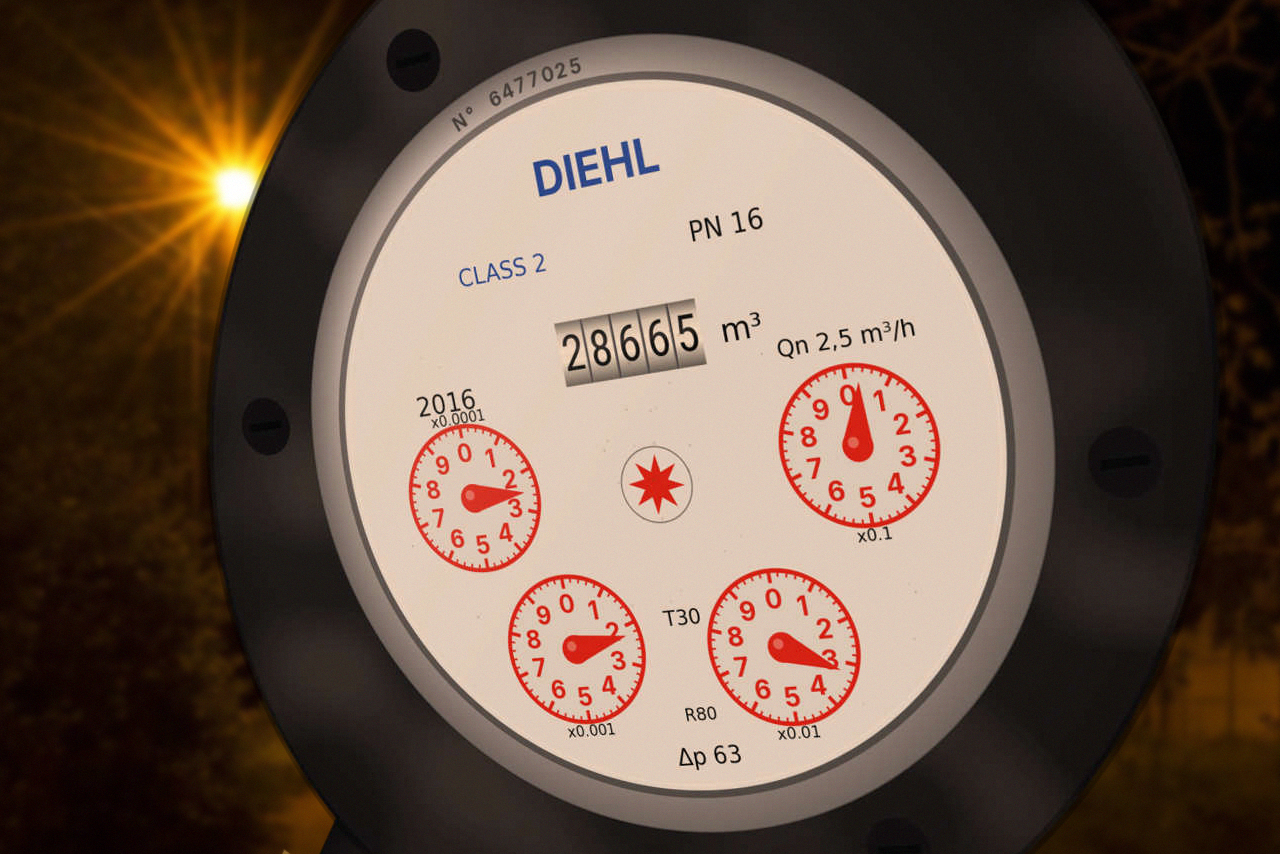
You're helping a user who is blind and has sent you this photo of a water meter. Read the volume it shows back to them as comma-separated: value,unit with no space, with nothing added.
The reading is 28665.0322,m³
